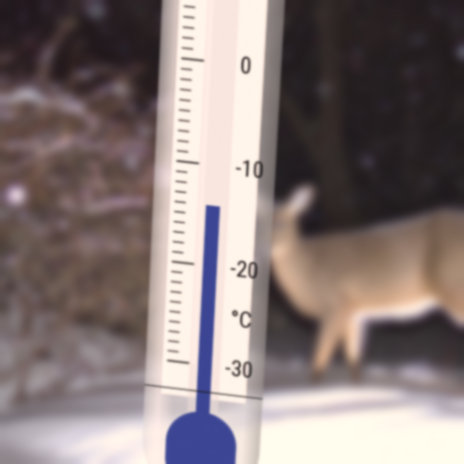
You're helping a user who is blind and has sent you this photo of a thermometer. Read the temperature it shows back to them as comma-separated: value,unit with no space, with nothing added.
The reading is -14,°C
